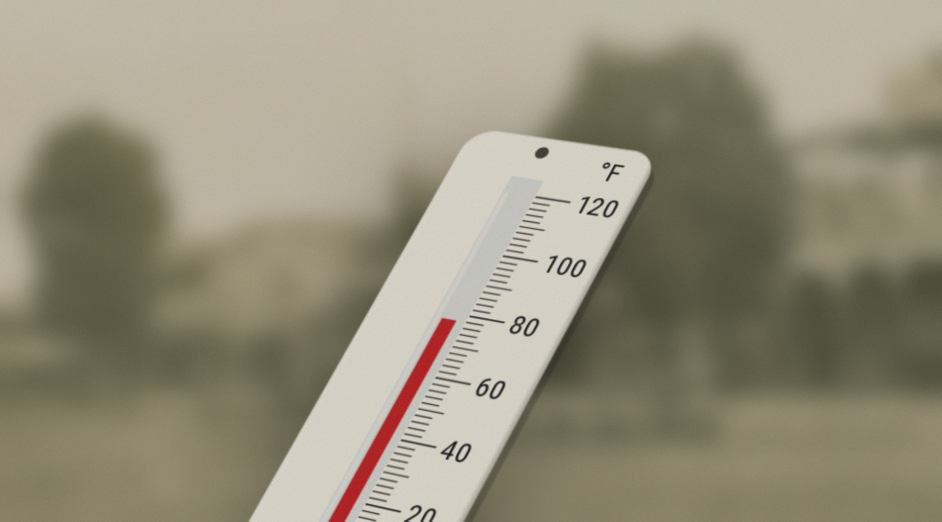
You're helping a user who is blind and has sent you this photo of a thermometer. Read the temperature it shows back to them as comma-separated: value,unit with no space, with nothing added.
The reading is 78,°F
